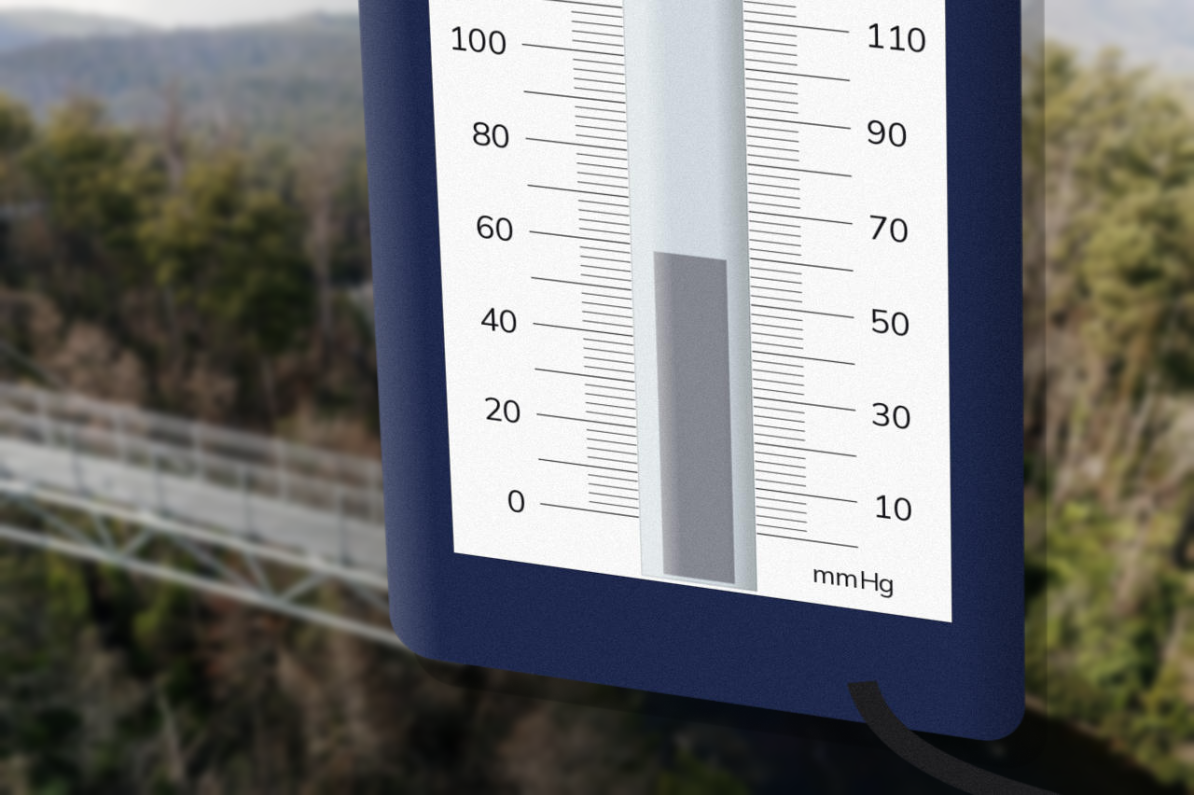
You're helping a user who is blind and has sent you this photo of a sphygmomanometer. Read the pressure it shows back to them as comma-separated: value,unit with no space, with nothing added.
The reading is 59,mmHg
